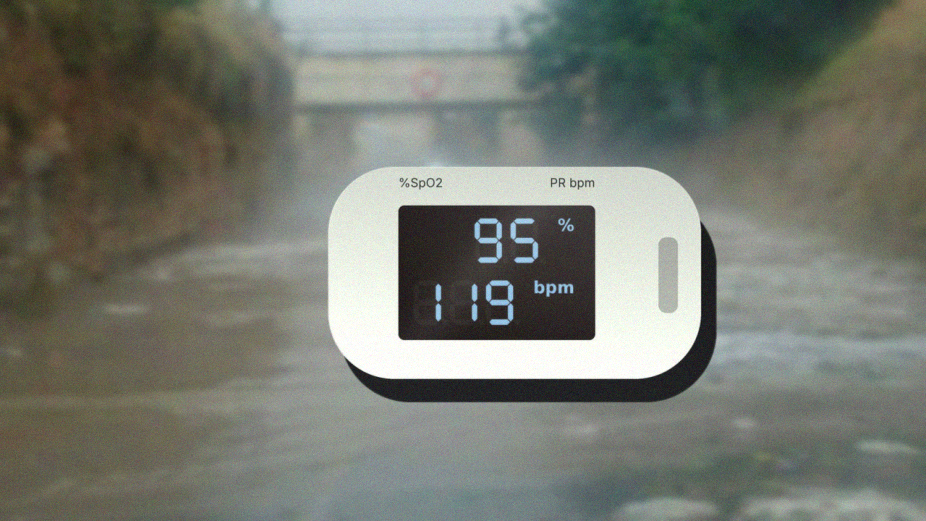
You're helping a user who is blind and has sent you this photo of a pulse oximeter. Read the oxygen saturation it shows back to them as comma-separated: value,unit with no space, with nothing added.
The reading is 95,%
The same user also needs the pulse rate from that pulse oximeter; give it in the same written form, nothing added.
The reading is 119,bpm
